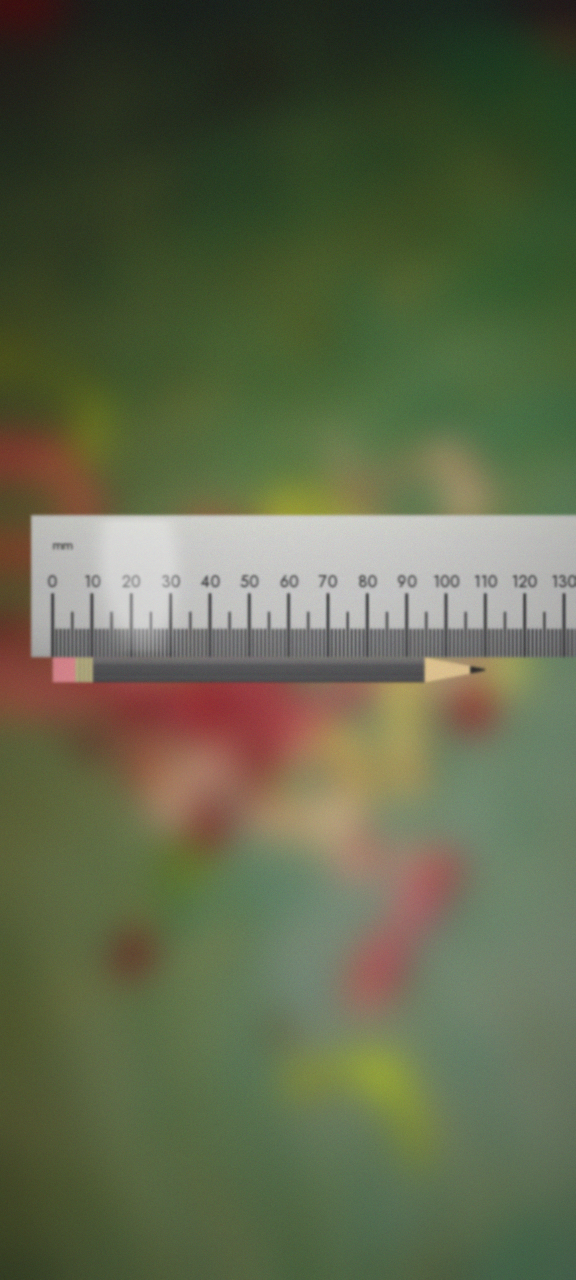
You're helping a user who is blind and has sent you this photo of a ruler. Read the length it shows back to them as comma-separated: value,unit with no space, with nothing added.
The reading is 110,mm
